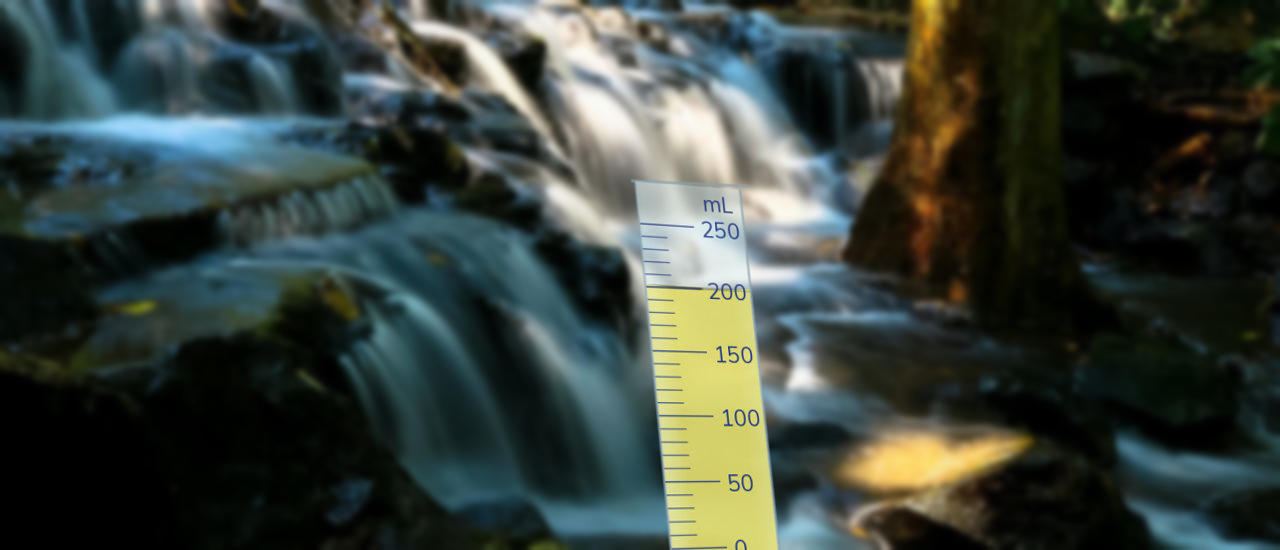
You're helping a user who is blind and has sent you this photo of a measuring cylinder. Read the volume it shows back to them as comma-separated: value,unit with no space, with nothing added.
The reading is 200,mL
